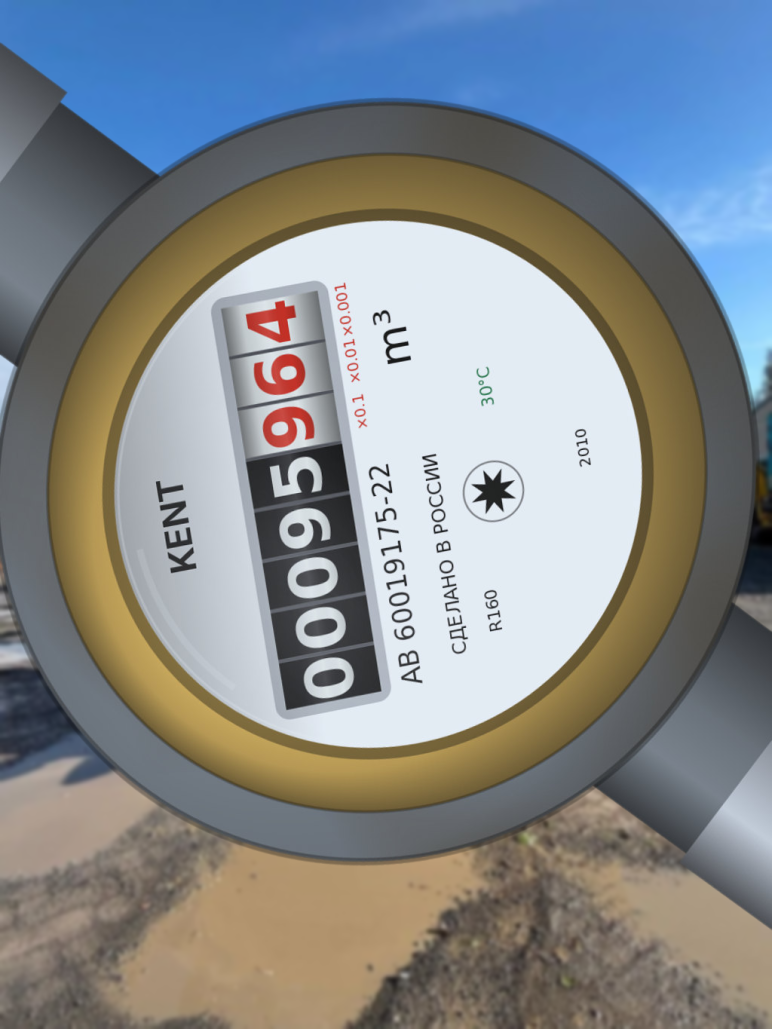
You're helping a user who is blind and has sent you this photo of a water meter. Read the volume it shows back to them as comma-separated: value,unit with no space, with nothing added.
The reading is 95.964,m³
